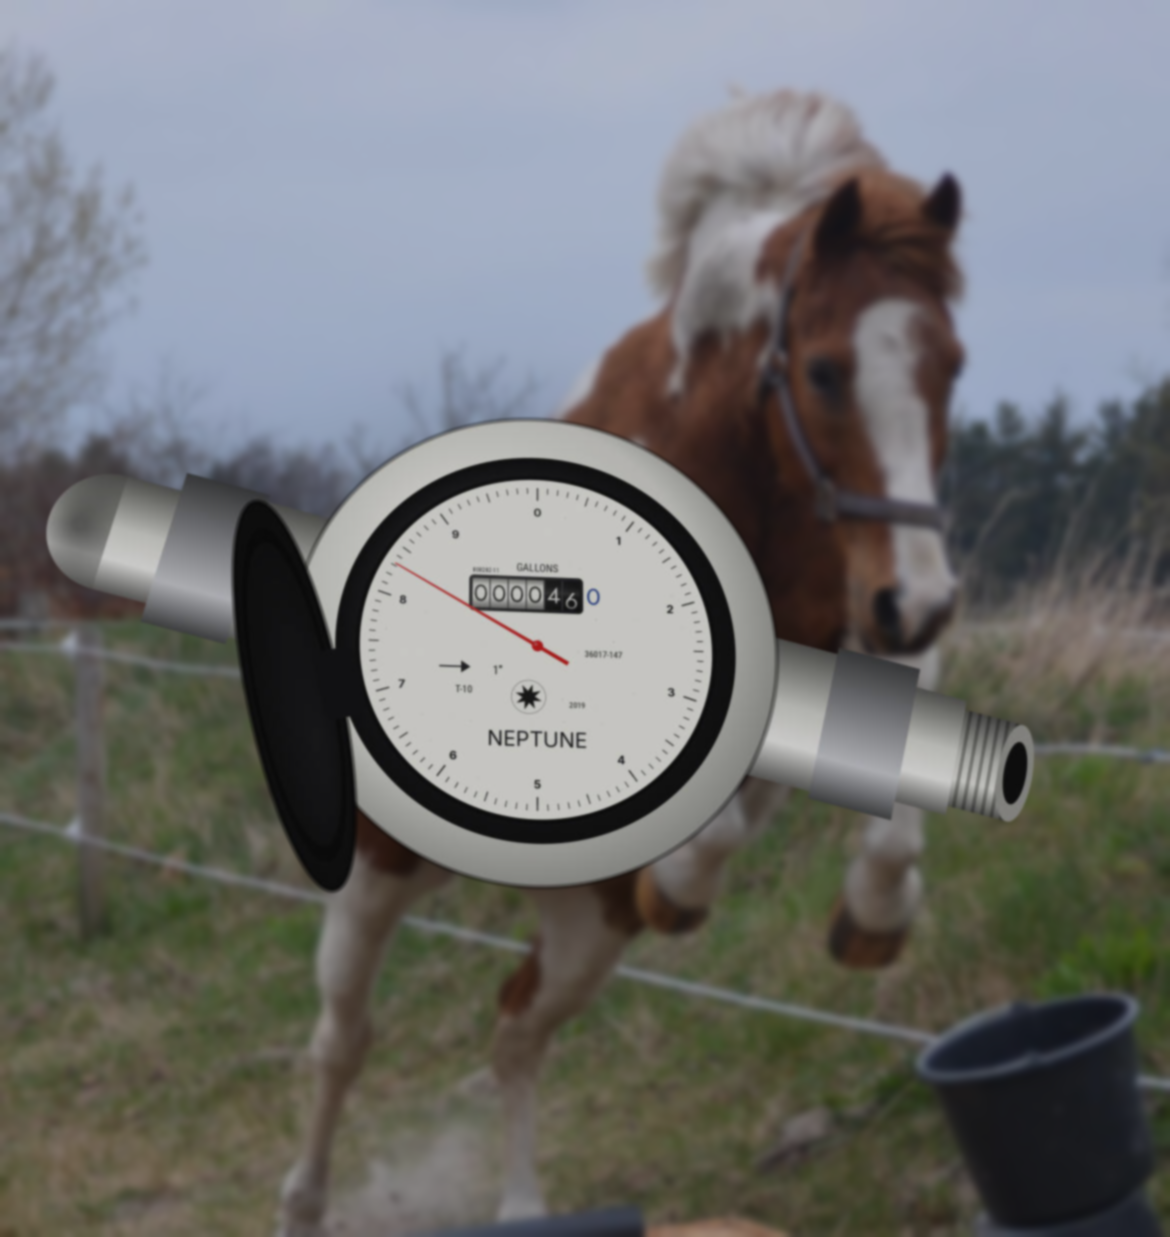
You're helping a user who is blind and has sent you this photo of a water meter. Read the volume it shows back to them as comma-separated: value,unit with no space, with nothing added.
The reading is 458.3,gal
